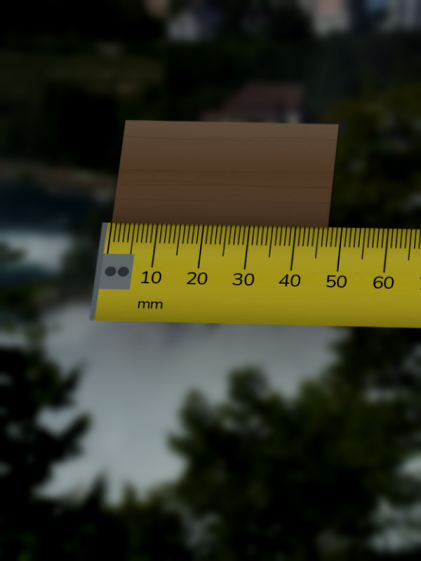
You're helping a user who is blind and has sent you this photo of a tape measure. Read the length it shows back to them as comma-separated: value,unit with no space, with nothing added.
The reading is 47,mm
